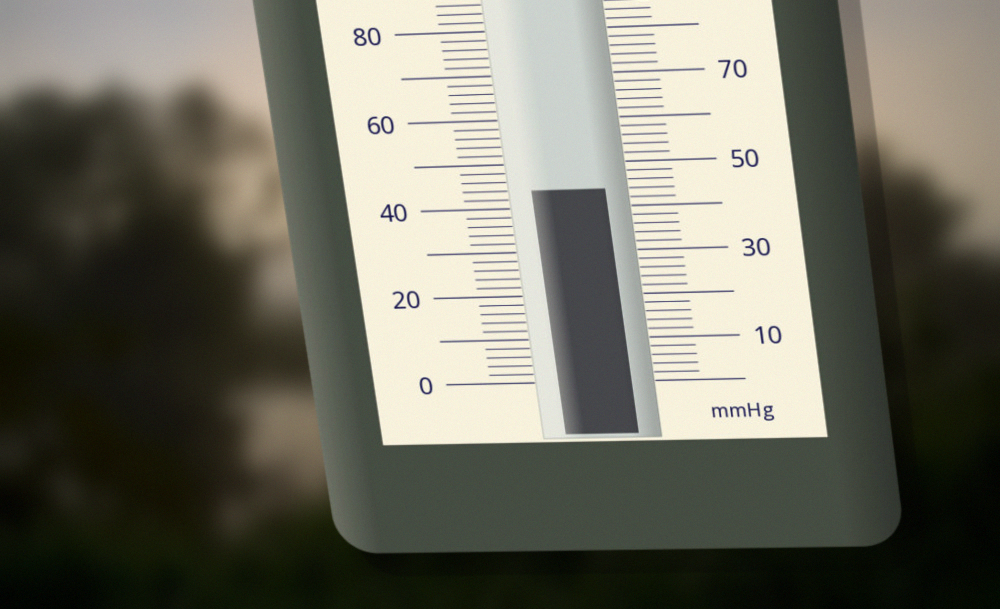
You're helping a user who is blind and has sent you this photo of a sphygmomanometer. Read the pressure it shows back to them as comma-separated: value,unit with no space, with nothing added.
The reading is 44,mmHg
